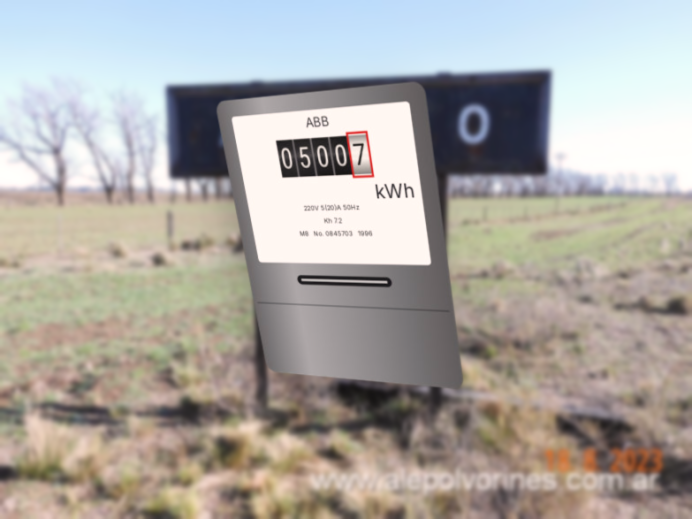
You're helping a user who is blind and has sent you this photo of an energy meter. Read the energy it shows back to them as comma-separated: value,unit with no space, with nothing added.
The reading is 500.7,kWh
